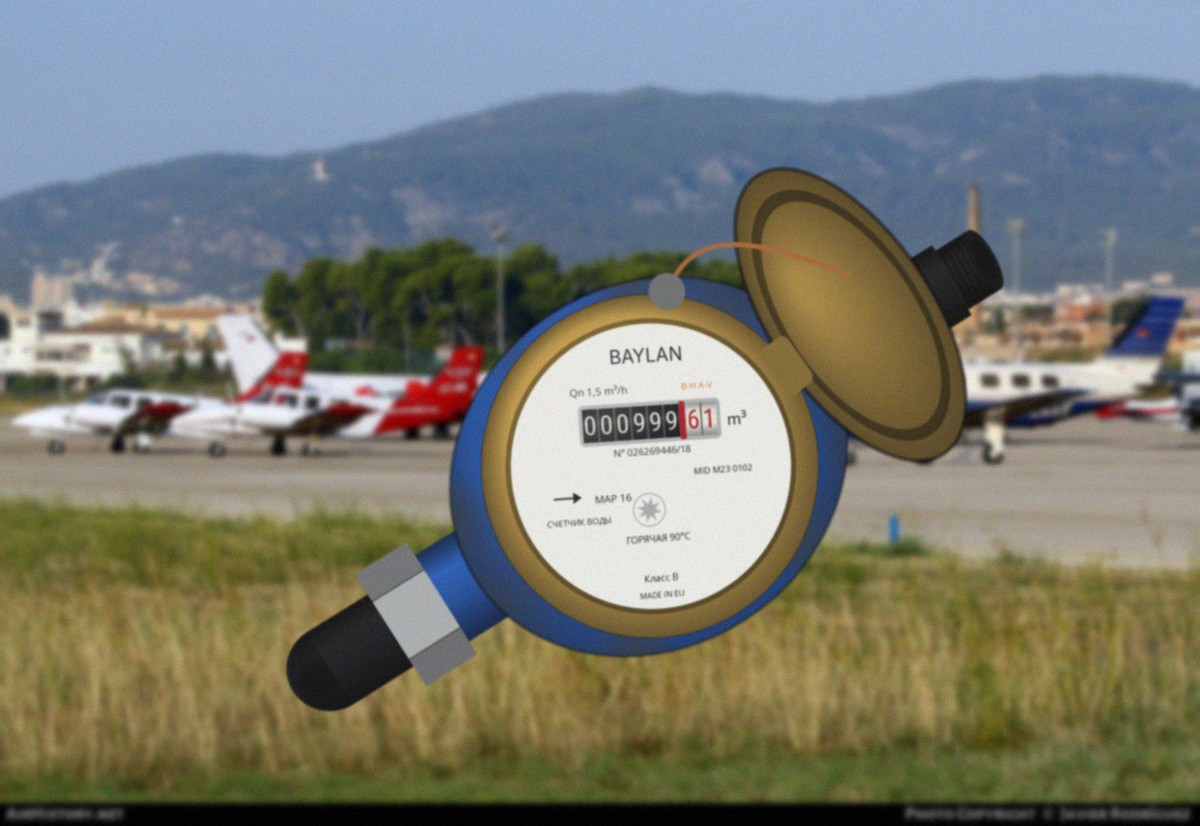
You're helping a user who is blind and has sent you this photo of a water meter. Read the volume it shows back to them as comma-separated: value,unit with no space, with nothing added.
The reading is 999.61,m³
